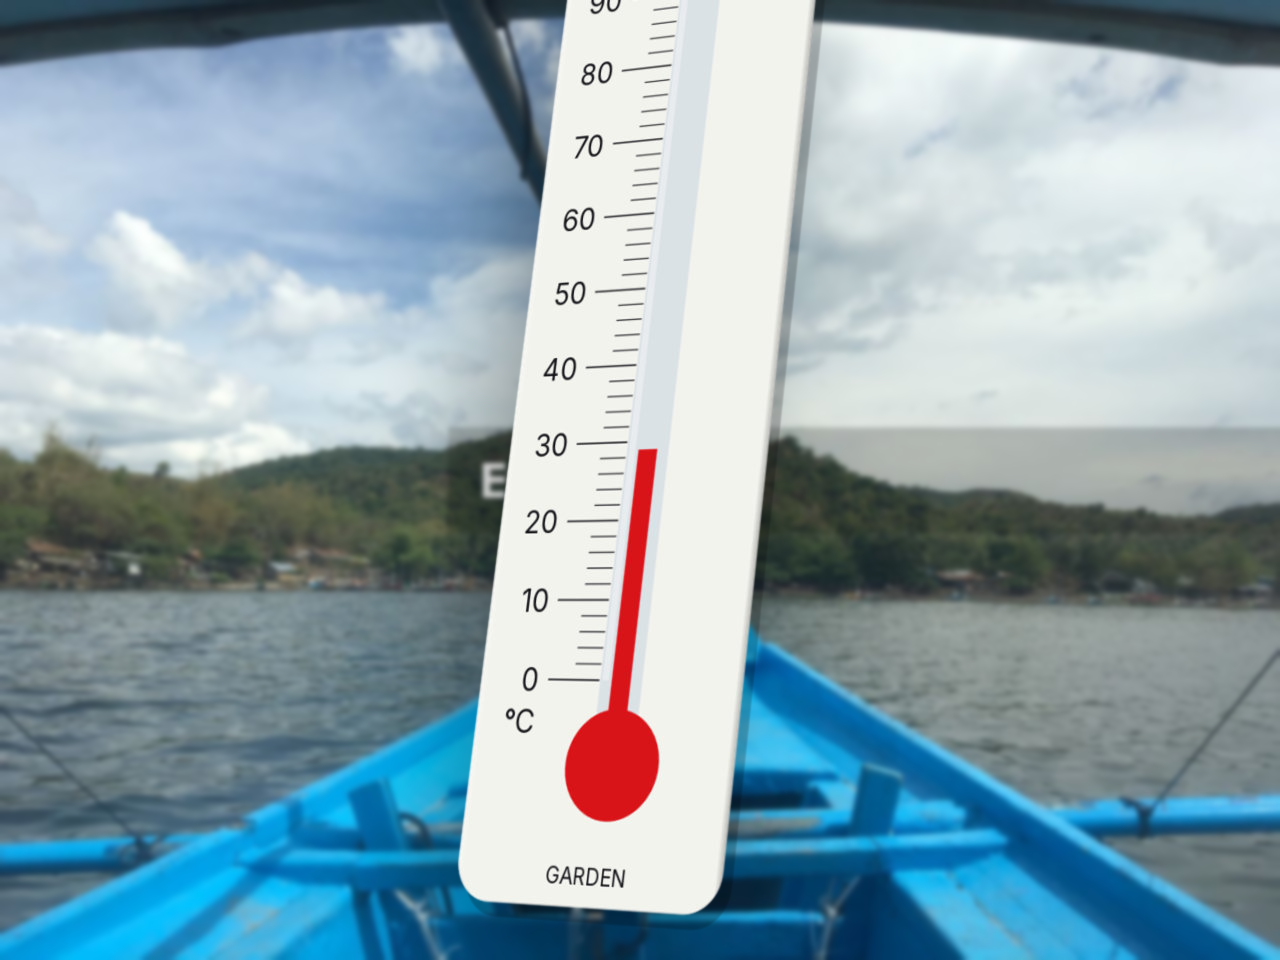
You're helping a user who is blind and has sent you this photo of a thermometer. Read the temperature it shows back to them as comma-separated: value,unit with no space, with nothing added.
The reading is 29,°C
